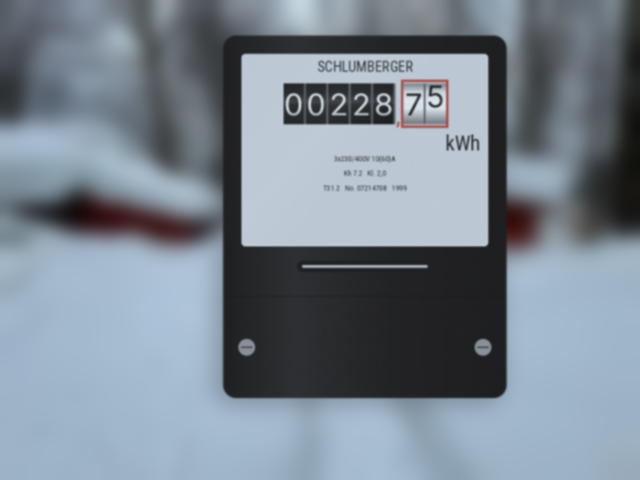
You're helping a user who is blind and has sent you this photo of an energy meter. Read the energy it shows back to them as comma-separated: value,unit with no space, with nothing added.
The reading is 228.75,kWh
